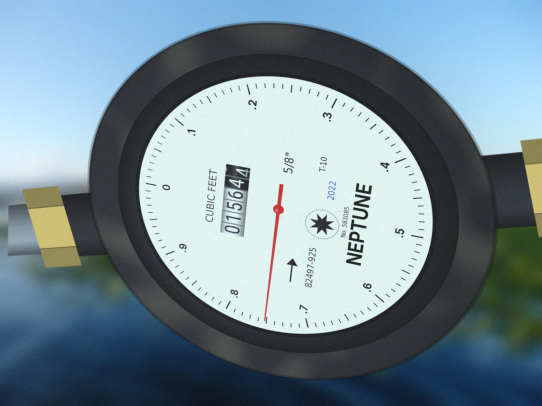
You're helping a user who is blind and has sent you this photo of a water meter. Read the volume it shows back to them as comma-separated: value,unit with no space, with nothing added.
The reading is 15643.75,ft³
